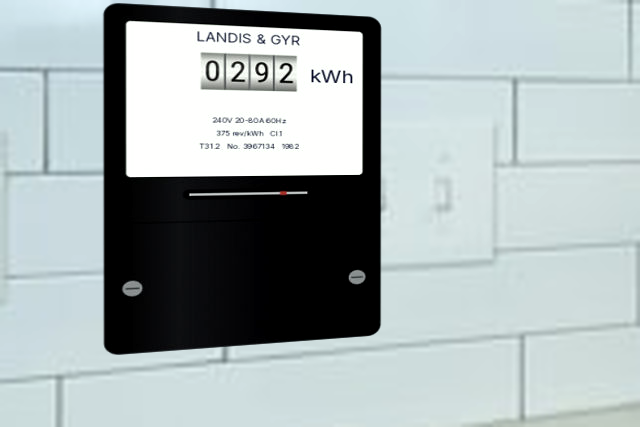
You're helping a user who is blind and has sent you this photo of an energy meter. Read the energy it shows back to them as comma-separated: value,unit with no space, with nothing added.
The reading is 292,kWh
